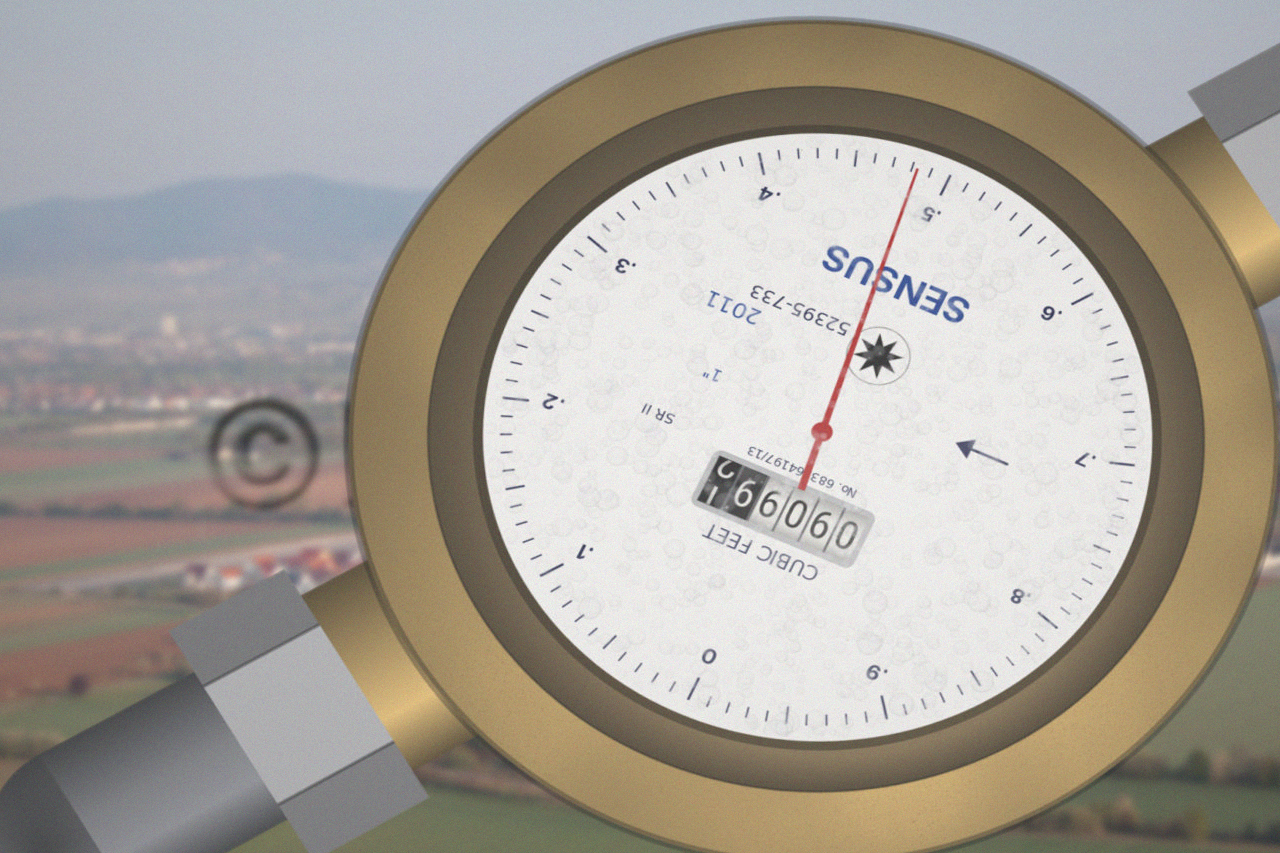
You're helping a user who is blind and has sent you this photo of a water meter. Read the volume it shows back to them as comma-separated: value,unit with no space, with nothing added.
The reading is 90991.48,ft³
